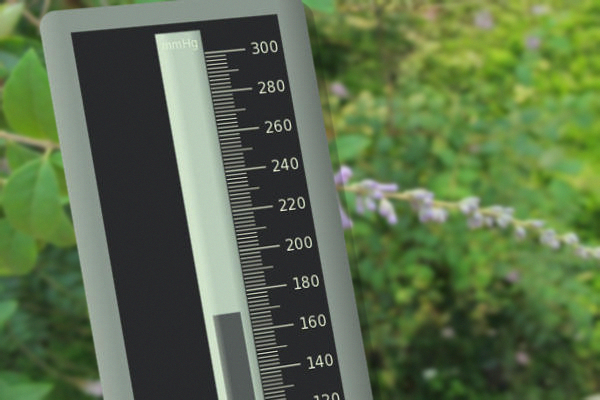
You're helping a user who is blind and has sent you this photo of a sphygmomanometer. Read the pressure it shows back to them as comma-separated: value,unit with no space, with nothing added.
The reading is 170,mmHg
